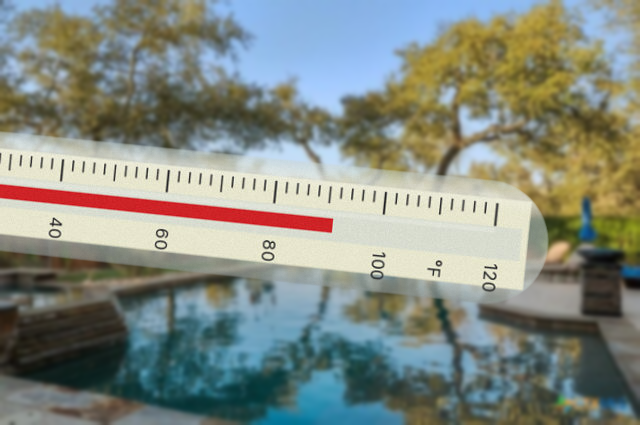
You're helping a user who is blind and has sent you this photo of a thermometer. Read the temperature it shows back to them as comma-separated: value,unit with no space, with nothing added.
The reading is 91,°F
